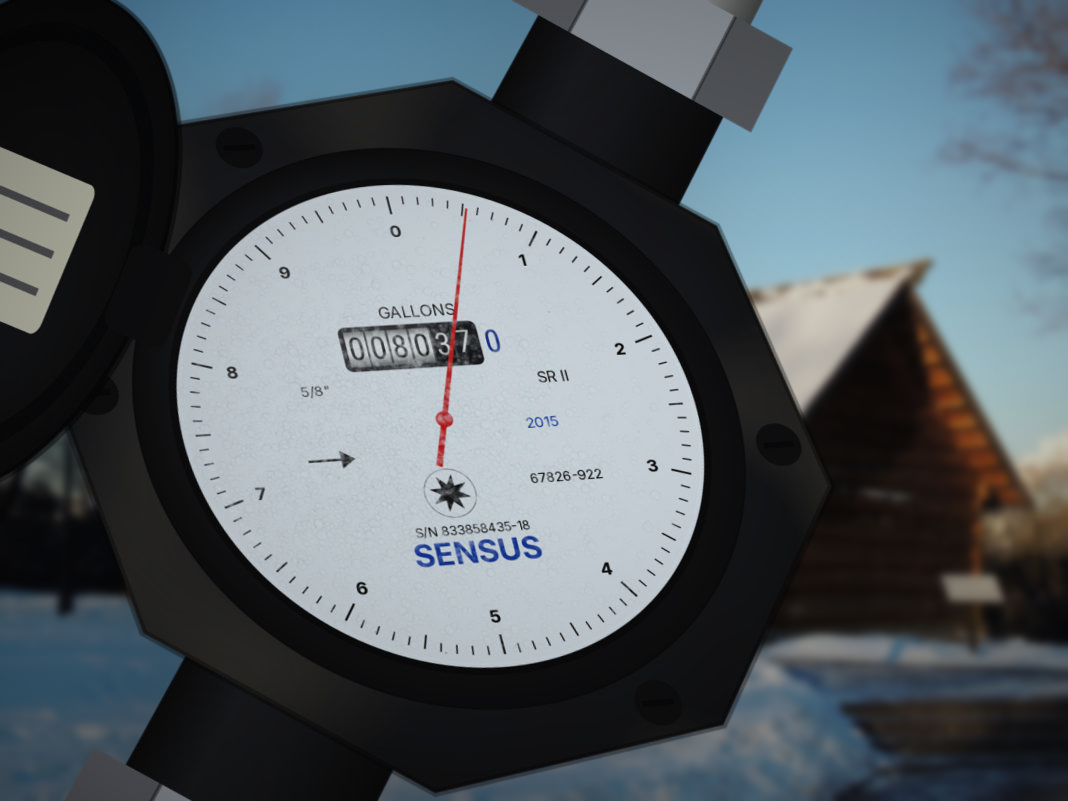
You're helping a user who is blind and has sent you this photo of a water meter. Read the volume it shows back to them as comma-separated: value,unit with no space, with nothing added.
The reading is 80370.5,gal
